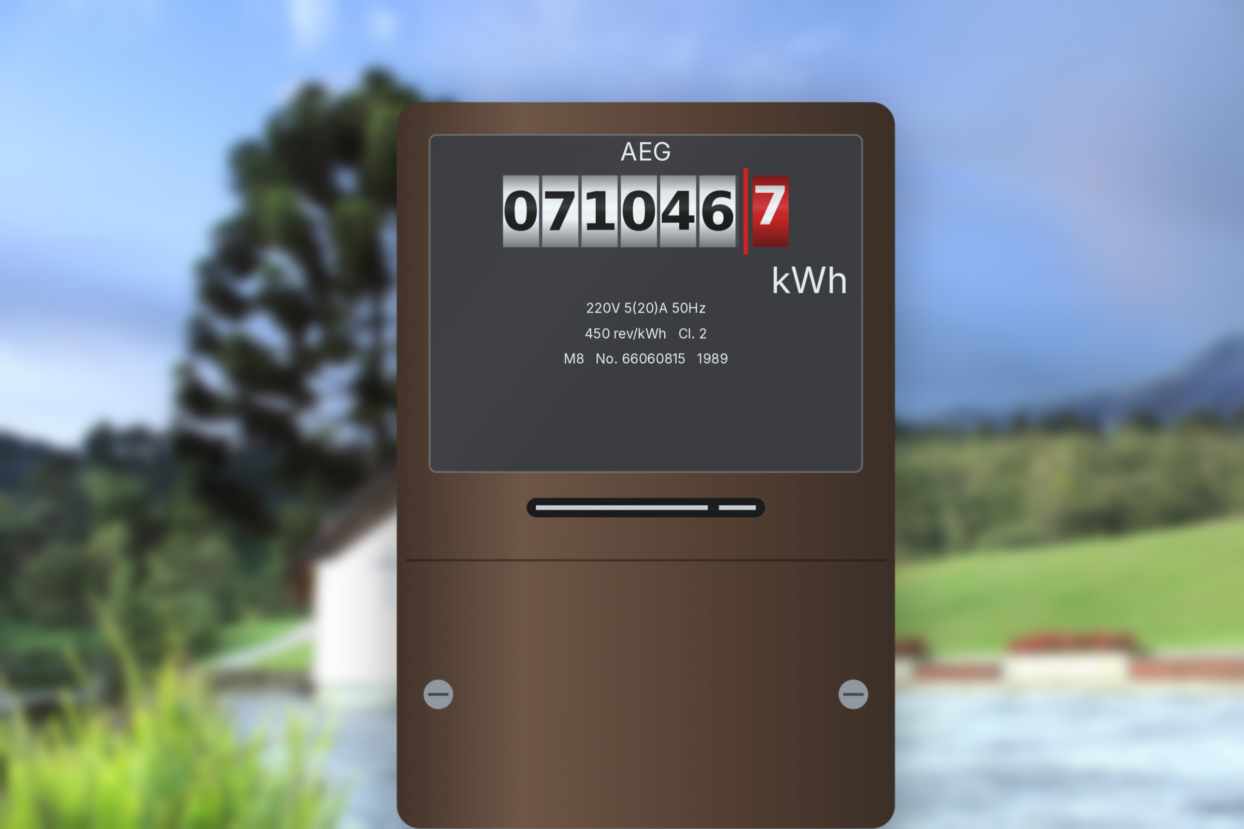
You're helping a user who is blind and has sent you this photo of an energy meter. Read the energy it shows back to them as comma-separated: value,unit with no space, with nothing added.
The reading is 71046.7,kWh
